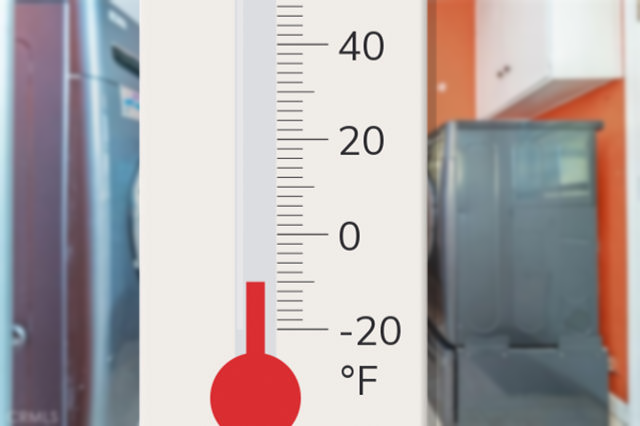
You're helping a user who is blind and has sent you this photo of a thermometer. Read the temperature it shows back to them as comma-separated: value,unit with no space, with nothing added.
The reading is -10,°F
